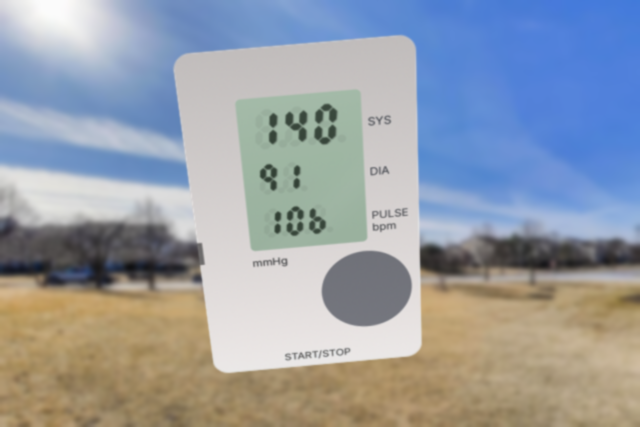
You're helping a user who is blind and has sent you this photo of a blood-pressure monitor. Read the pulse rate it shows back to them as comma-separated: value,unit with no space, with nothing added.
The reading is 106,bpm
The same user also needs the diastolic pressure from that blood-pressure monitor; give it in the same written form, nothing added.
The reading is 91,mmHg
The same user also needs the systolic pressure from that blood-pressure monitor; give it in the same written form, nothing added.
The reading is 140,mmHg
